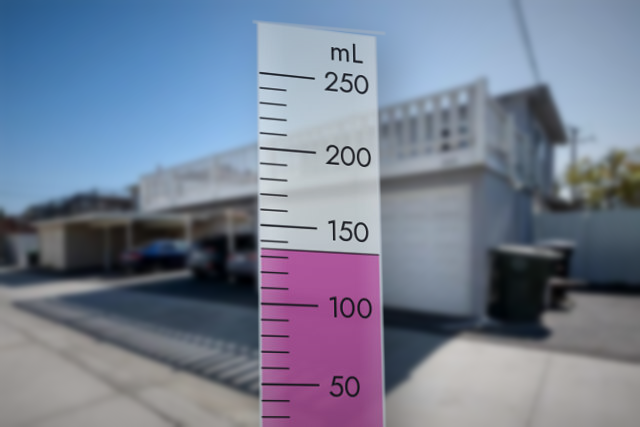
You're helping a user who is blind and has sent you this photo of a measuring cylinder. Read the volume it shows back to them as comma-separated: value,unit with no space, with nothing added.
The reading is 135,mL
